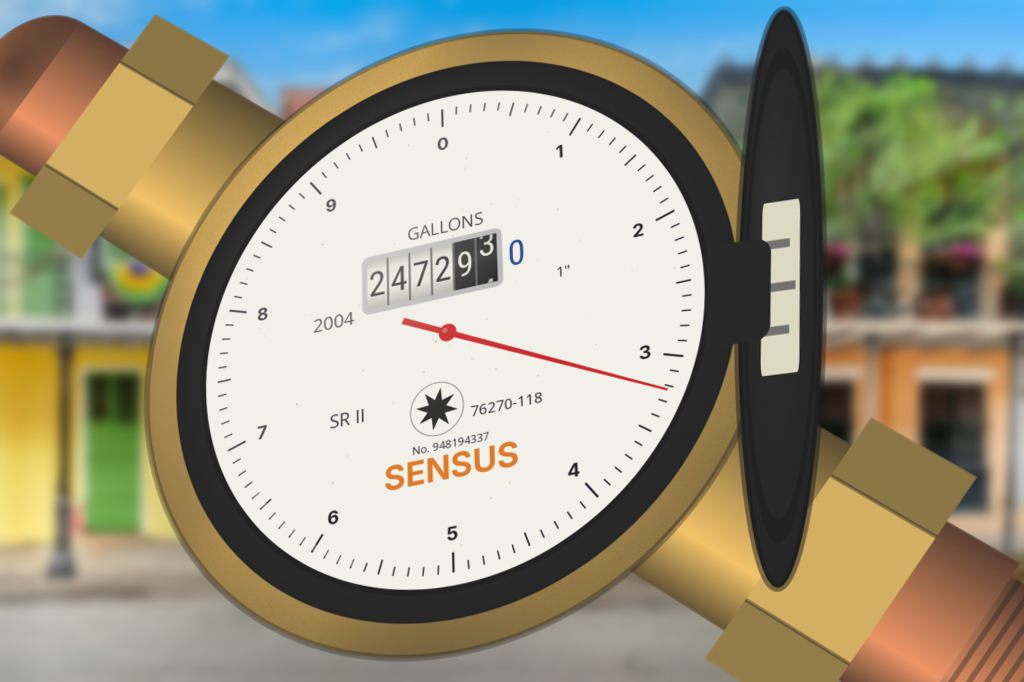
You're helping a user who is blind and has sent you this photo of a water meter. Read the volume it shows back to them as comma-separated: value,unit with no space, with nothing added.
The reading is 2472933.2,gal
